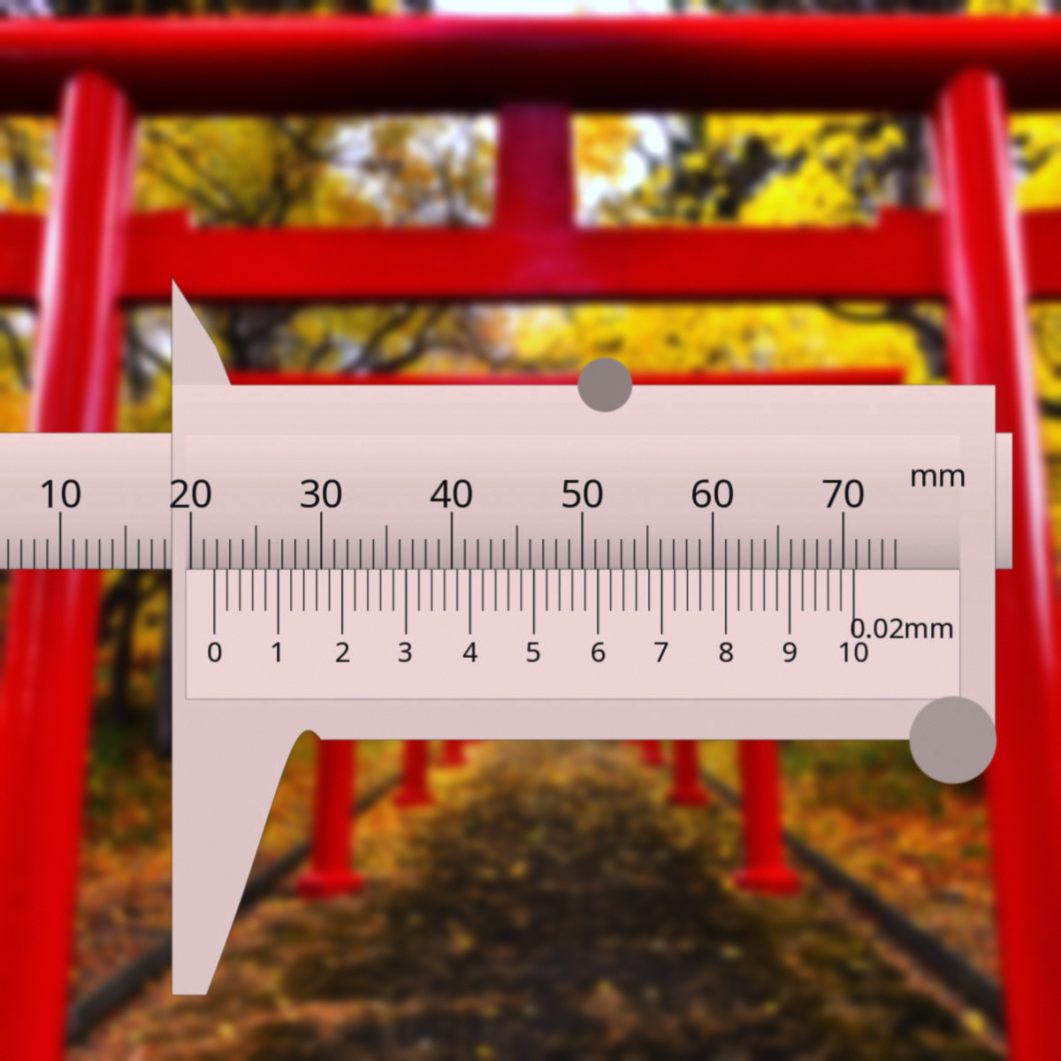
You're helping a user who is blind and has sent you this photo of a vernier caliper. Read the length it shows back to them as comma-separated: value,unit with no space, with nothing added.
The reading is 21.8,mm
